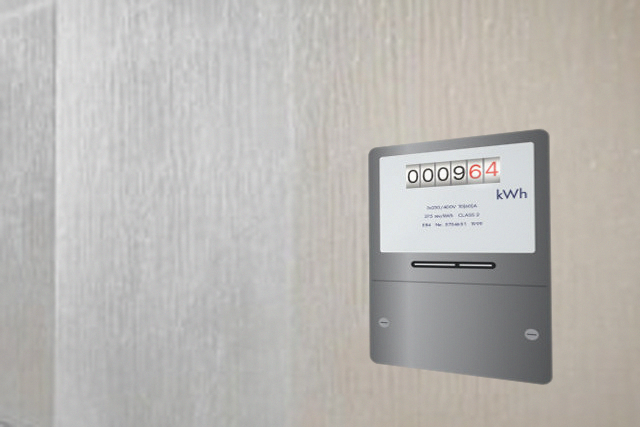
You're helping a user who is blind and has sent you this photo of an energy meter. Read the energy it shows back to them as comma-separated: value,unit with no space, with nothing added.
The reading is 9.64,kWh
